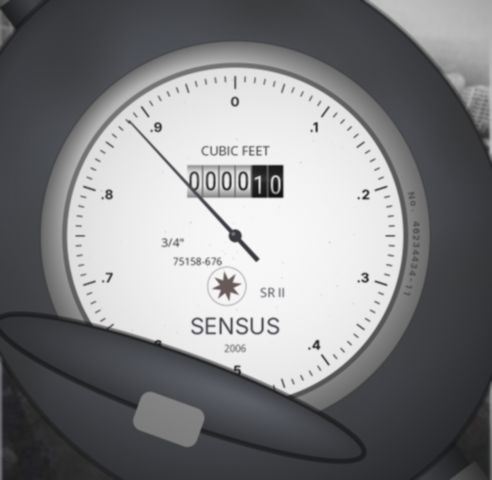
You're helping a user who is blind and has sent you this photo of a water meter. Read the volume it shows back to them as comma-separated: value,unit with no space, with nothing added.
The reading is 9.88,ft³
